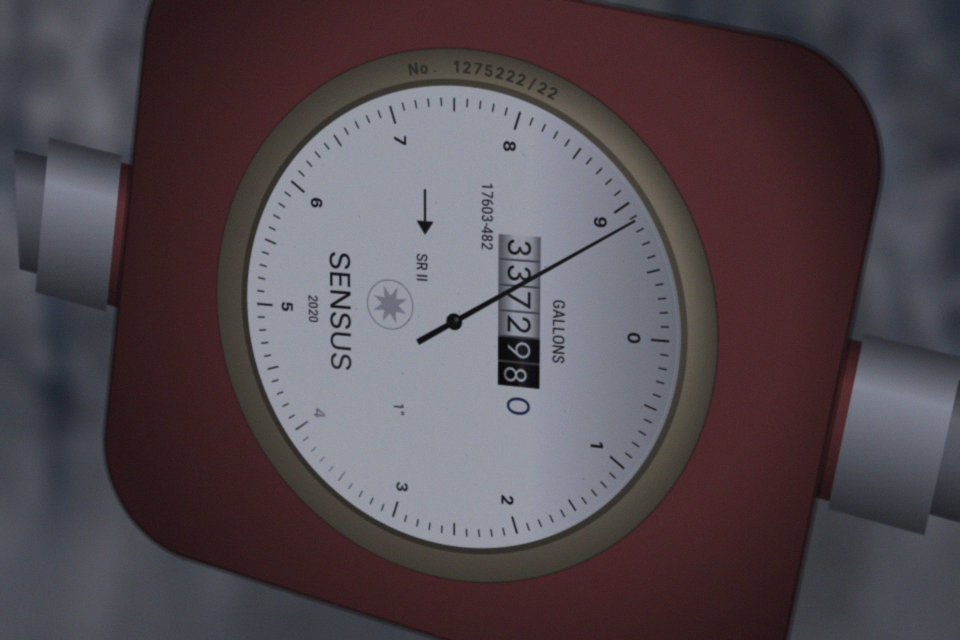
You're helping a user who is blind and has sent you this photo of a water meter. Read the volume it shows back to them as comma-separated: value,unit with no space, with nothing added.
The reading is 3372979.1,gal
